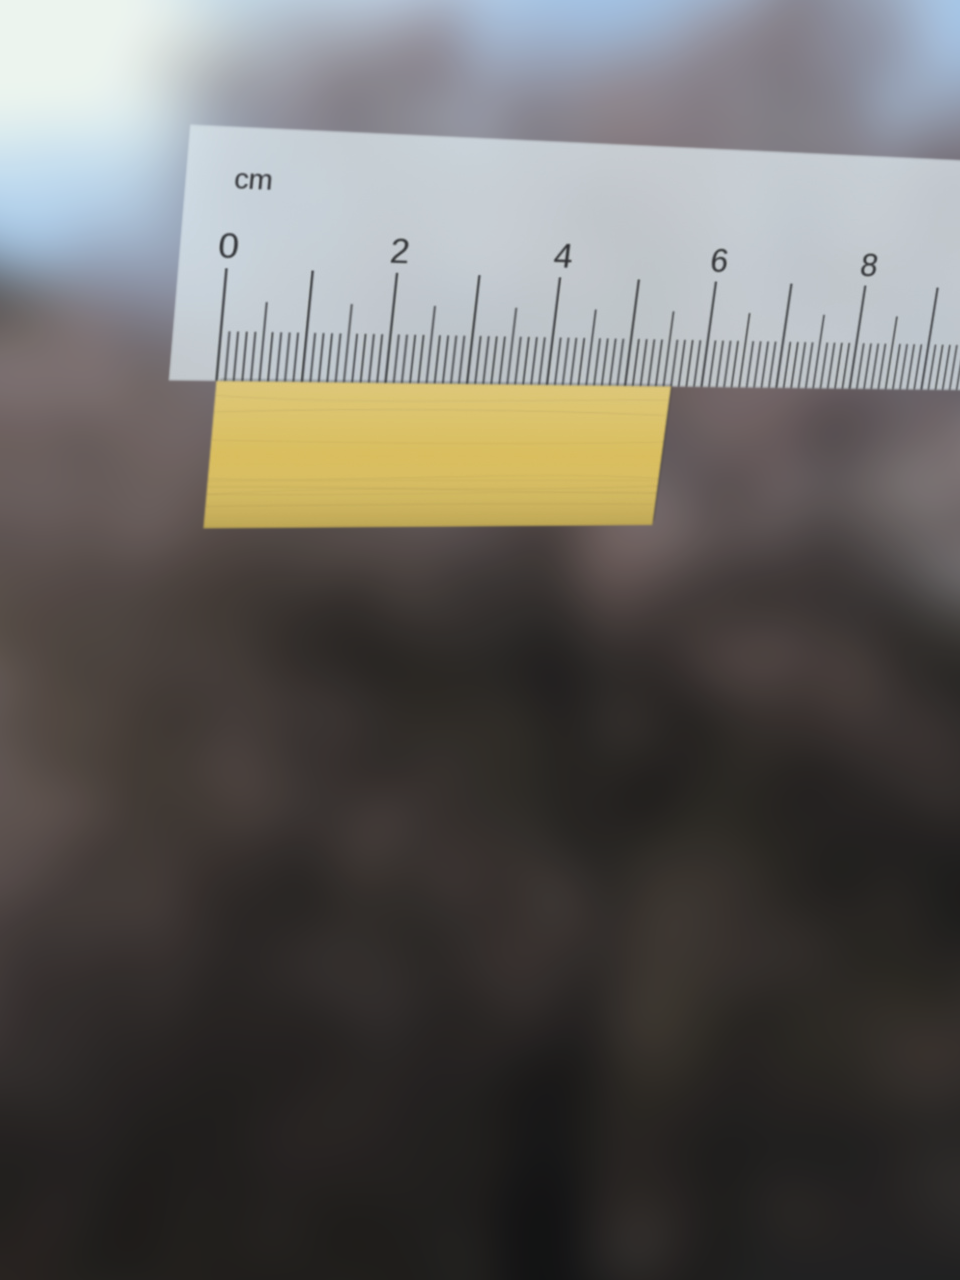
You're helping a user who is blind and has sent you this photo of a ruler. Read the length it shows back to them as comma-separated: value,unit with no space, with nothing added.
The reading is 5.6,cm
